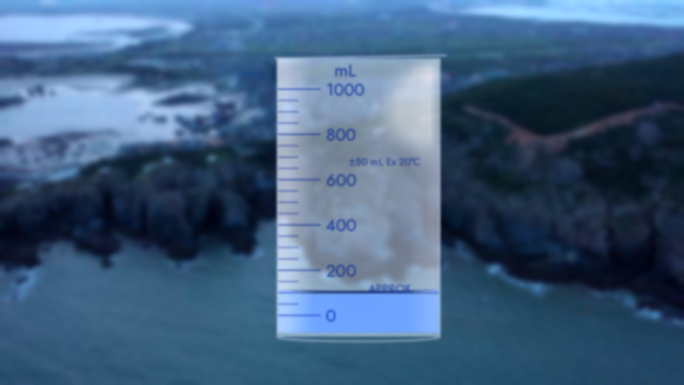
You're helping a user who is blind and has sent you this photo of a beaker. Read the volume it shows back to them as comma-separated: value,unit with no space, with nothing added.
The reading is 100,mL
